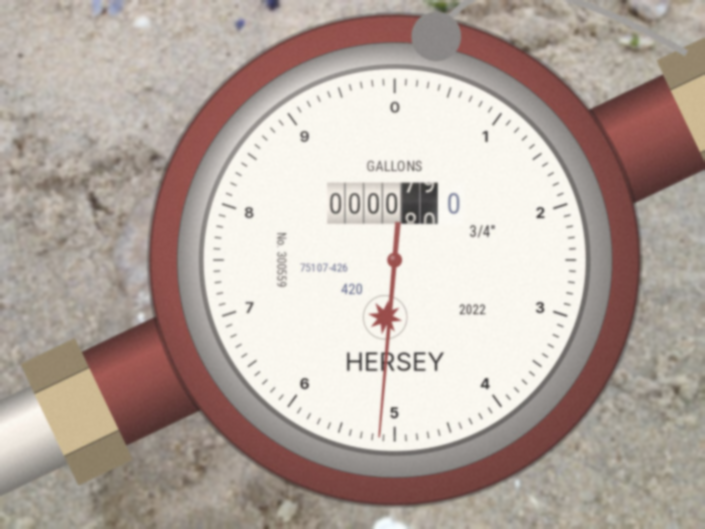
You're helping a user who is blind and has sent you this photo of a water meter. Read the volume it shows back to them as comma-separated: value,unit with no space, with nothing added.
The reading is 795.1,gal
